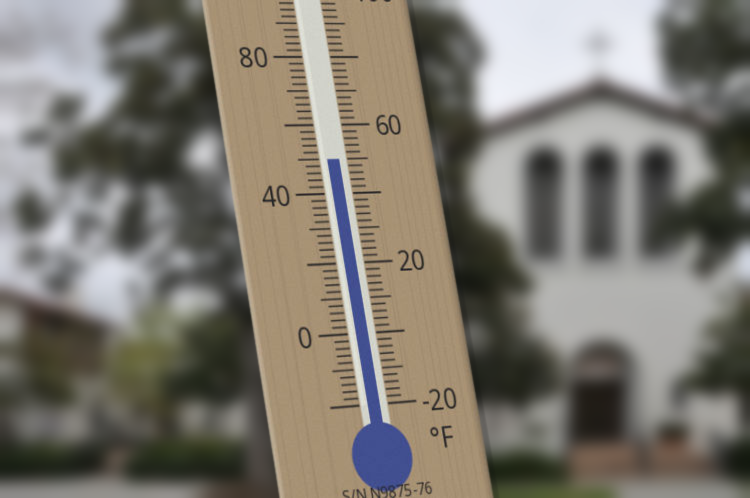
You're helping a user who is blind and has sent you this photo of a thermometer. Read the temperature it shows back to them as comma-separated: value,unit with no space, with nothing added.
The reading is 50,°F
